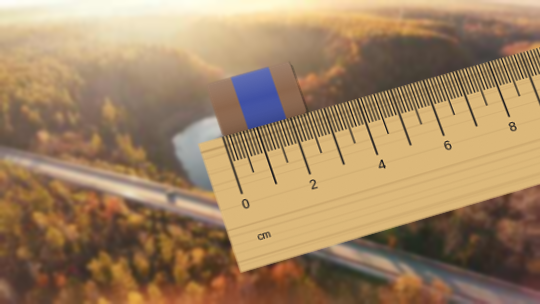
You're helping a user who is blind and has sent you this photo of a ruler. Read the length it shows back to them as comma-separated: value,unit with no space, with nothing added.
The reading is 2.5,cm
